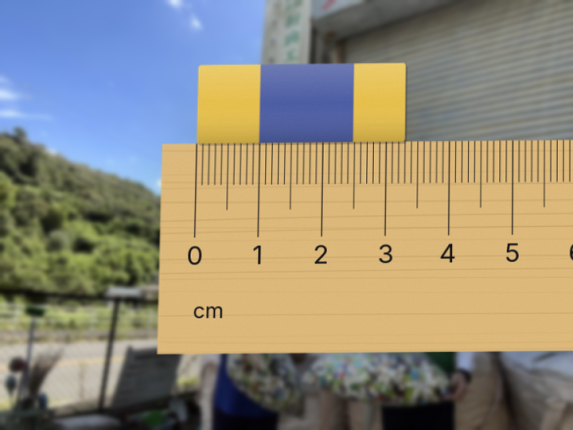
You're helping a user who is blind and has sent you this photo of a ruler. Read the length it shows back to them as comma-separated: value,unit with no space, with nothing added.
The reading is 3.3,cm
